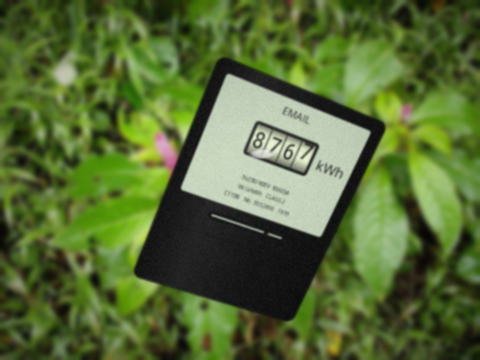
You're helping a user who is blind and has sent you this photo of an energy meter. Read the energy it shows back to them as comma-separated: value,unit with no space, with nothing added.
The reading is 8767,kWh
